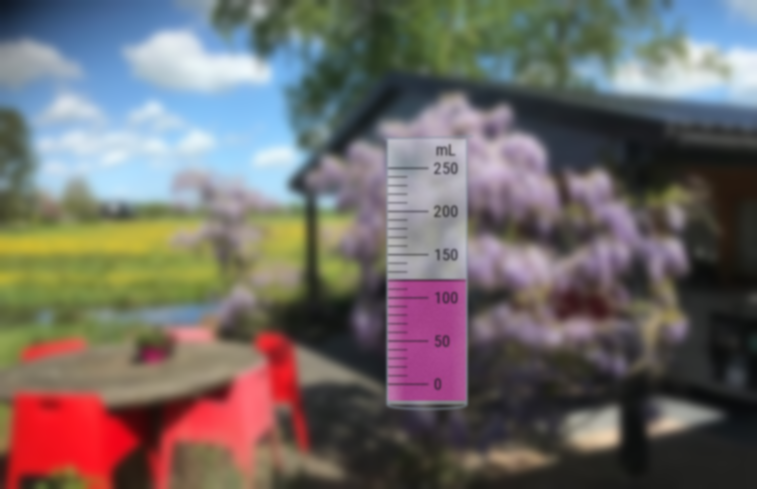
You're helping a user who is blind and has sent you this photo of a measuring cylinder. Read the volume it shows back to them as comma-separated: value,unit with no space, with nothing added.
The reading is 120,mL
